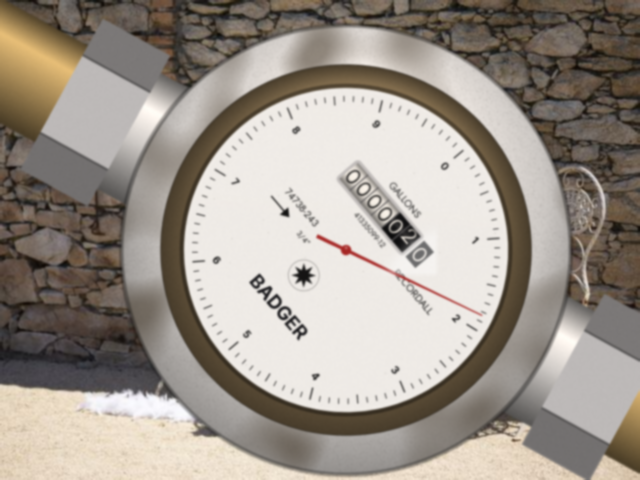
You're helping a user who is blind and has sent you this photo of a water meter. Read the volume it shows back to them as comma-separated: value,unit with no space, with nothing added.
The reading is 21.8,gal
